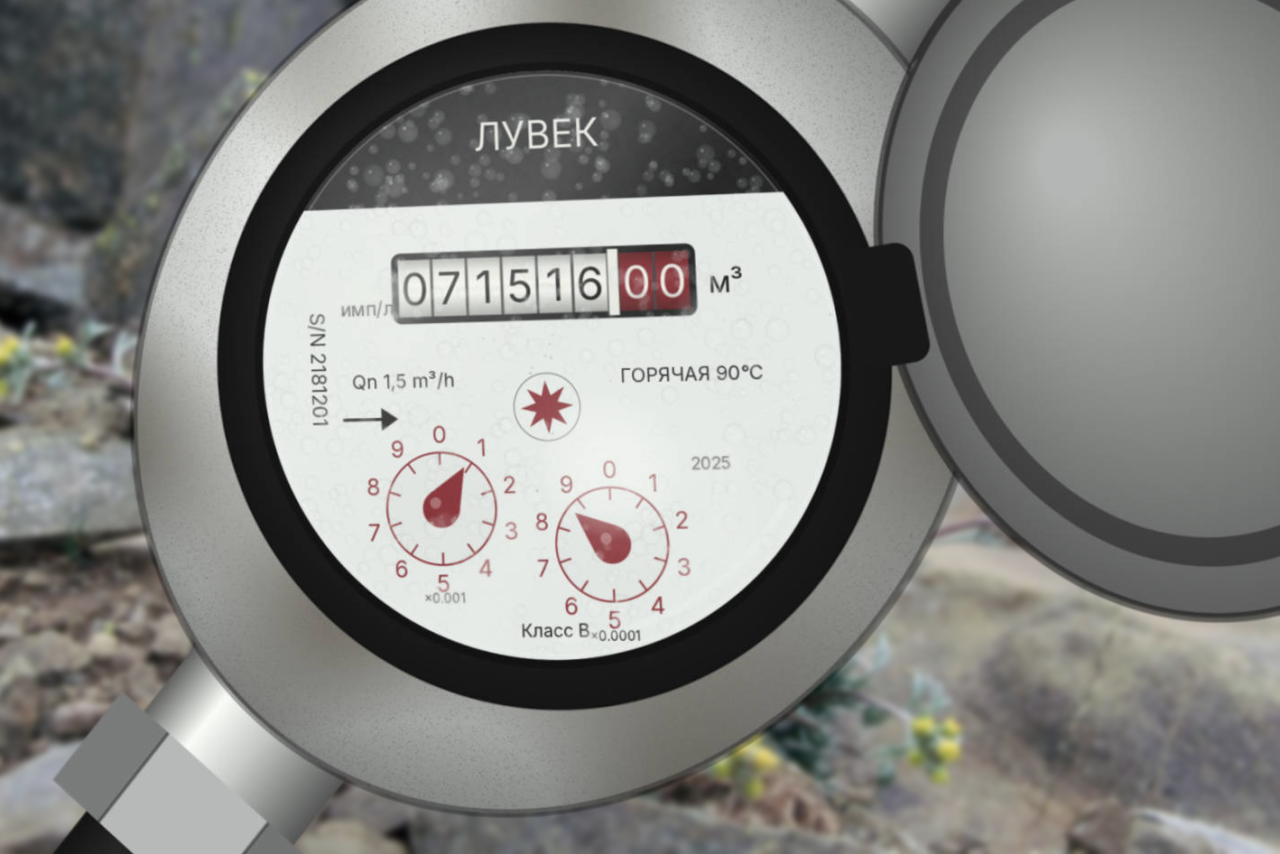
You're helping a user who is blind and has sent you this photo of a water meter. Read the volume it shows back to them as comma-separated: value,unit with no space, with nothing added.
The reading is 71516.0008,m³
